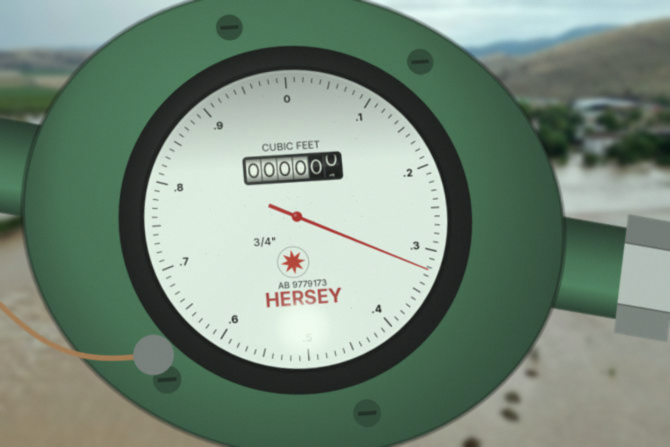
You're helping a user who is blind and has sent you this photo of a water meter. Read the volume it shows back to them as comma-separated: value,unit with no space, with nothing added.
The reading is 0.32,ft³
